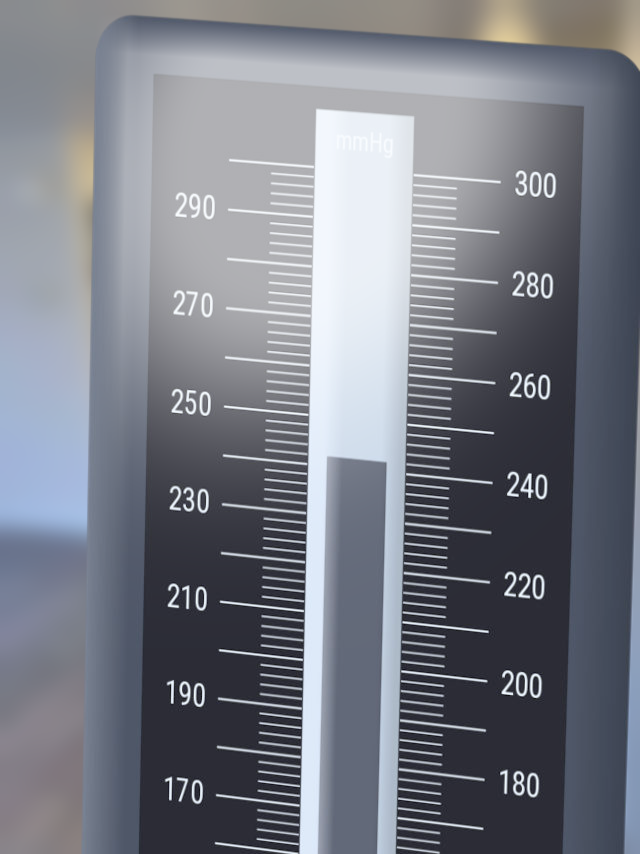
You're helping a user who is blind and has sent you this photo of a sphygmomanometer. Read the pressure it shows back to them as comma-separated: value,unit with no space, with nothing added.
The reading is 242,mmHg
